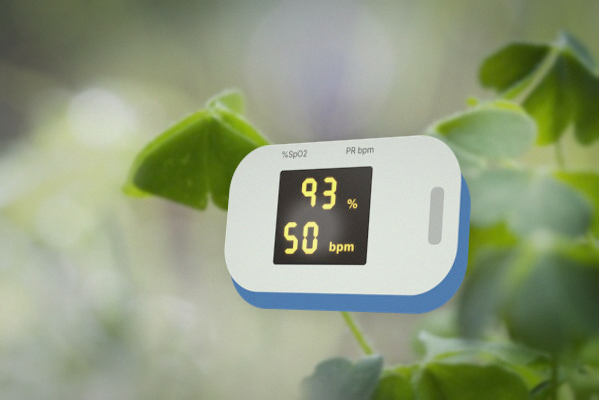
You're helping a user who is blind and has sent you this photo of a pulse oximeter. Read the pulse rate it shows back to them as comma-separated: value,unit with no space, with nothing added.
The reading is 50,bpm
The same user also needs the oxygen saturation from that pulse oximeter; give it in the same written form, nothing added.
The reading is 93,%
